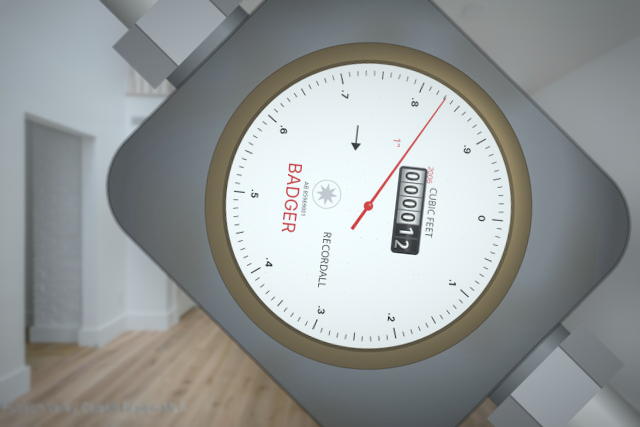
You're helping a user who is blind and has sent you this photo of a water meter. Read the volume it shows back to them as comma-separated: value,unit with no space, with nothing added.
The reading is 11.83,ft³
